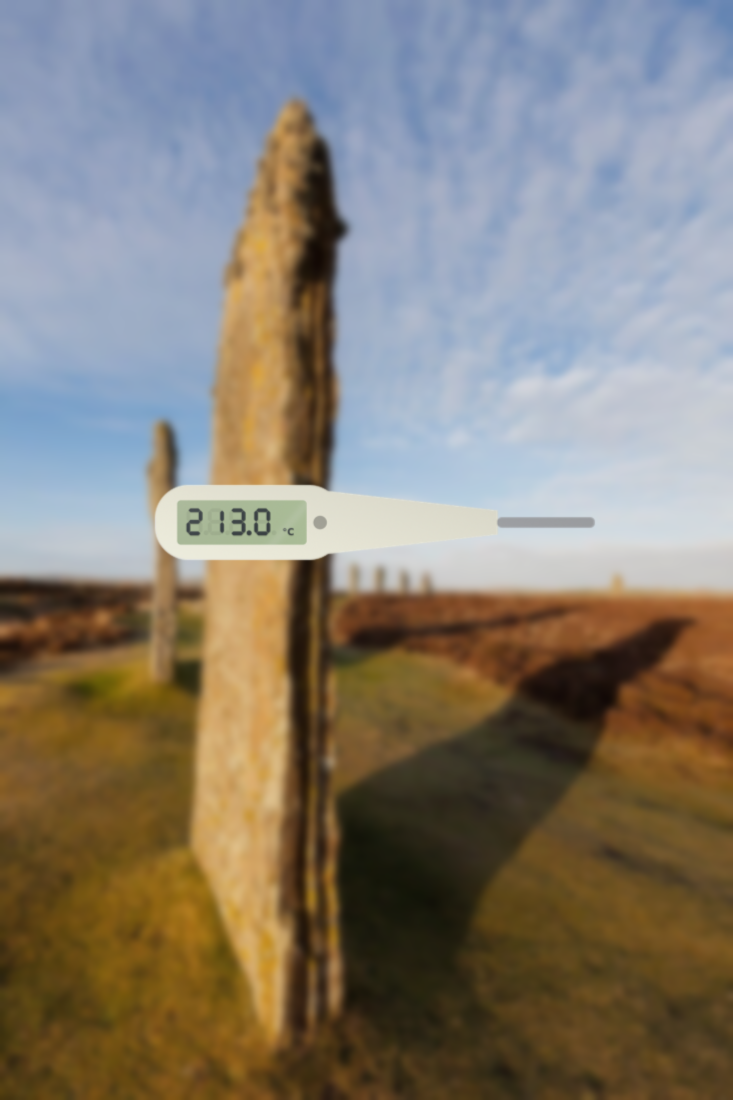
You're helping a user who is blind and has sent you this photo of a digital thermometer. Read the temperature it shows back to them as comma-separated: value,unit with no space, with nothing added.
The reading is 213.0,°C
